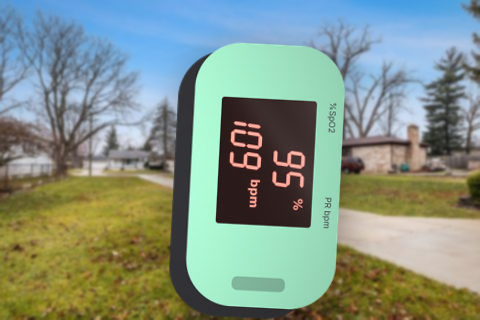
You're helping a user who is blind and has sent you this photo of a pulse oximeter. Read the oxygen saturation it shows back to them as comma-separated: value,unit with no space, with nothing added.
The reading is 95,%
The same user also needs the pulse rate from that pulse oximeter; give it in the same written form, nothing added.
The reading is 109,bpm
